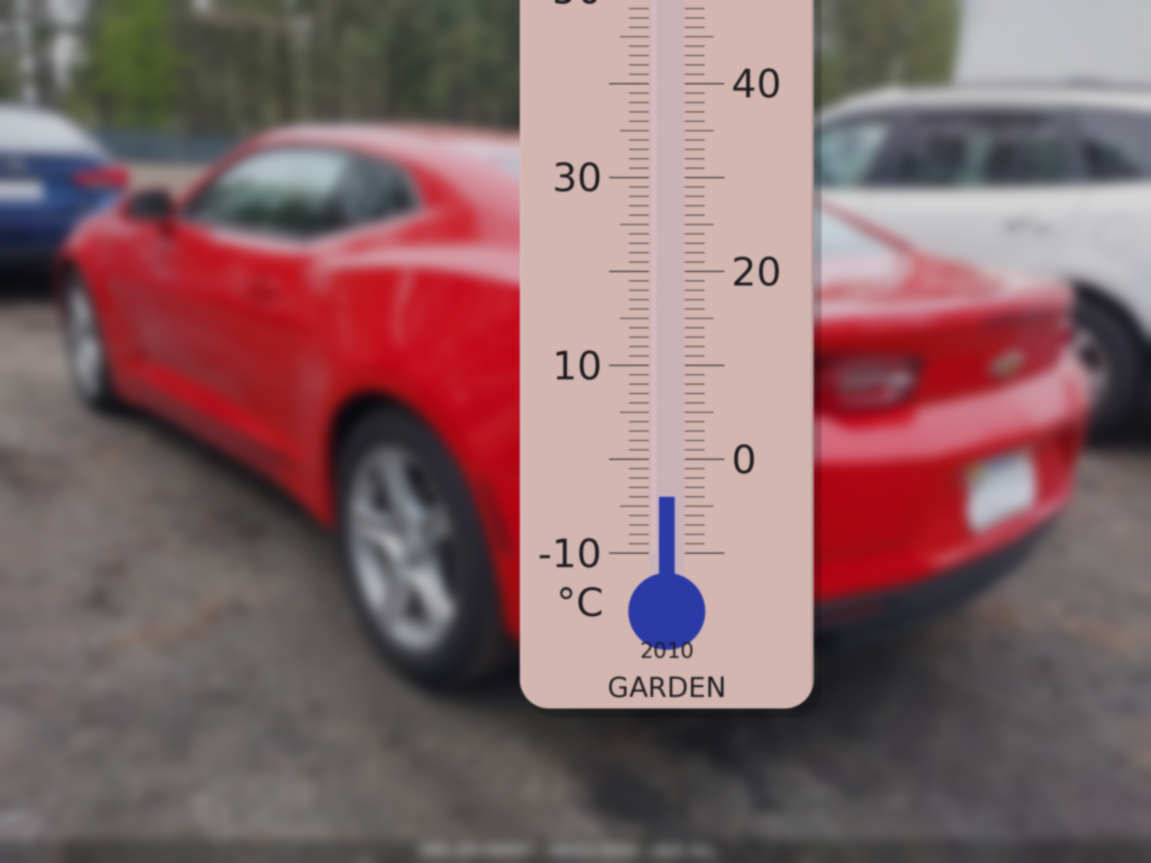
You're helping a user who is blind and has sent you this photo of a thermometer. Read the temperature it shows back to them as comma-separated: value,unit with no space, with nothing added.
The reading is -4,°C
